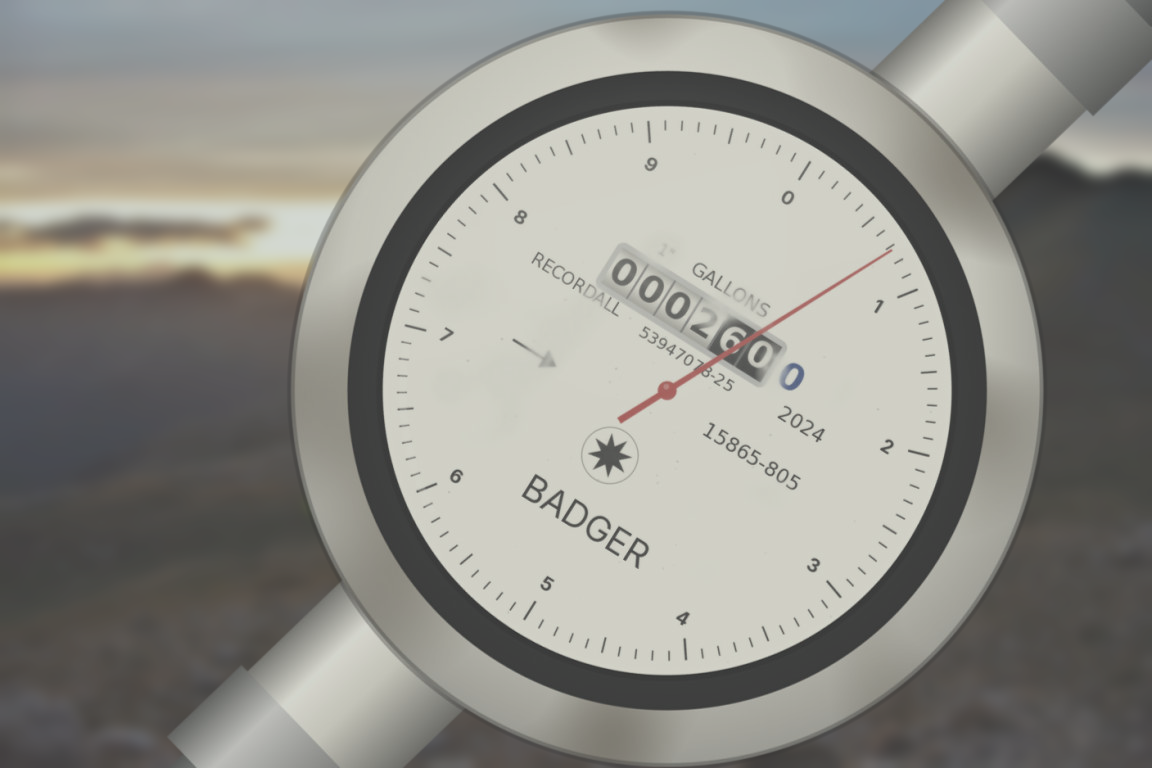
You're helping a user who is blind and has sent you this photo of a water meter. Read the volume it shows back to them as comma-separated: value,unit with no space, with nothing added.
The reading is 2600.7,gal
